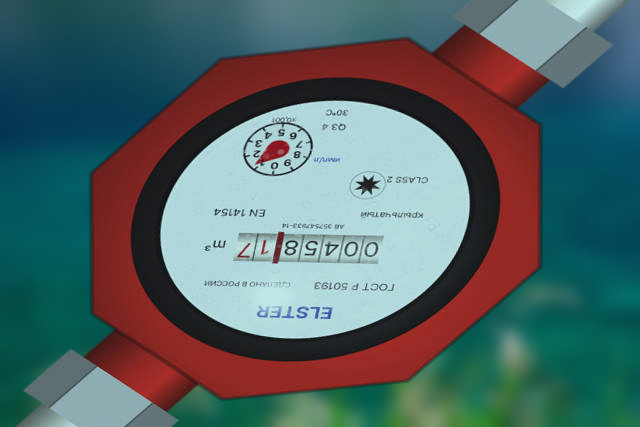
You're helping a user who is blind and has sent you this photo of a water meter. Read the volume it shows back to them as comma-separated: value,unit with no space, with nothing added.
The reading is 458.171,m³
